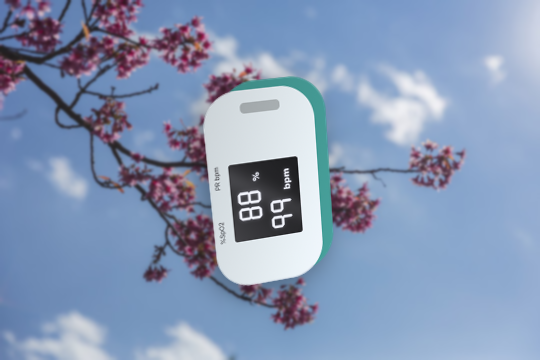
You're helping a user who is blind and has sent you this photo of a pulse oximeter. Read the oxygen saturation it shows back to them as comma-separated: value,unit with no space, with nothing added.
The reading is 88,%
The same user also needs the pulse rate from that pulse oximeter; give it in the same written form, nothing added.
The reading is 99,bpm
